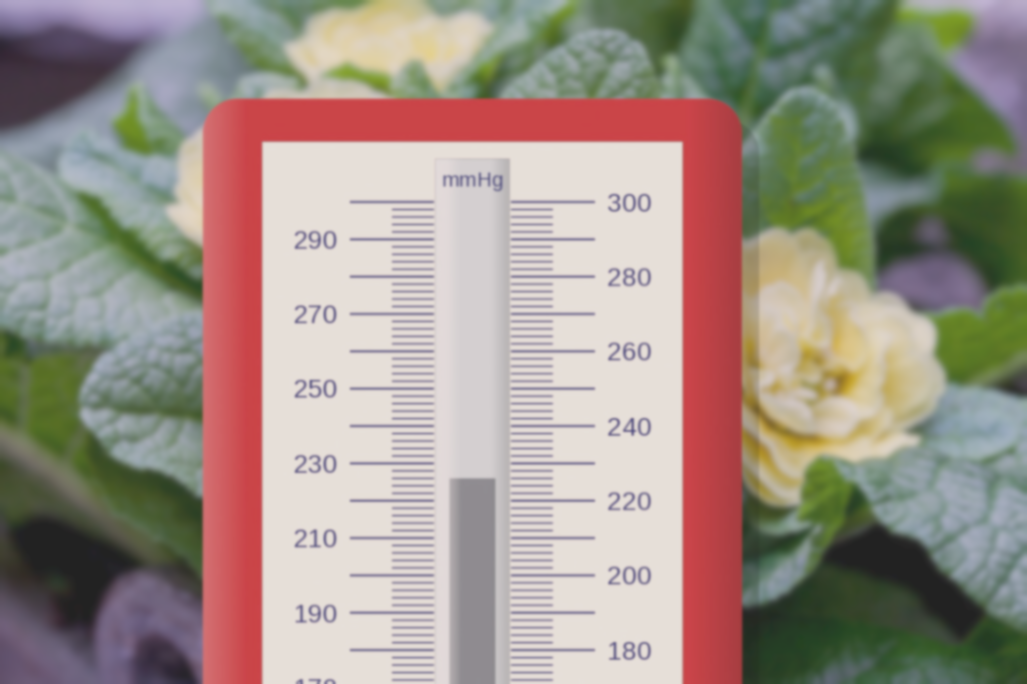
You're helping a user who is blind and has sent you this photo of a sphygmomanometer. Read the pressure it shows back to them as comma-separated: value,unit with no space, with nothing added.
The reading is 226,mmHg
